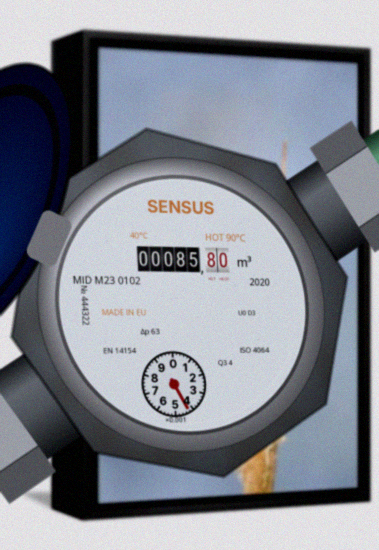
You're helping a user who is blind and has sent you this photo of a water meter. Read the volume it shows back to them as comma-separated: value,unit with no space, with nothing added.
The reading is 85.804,m³
